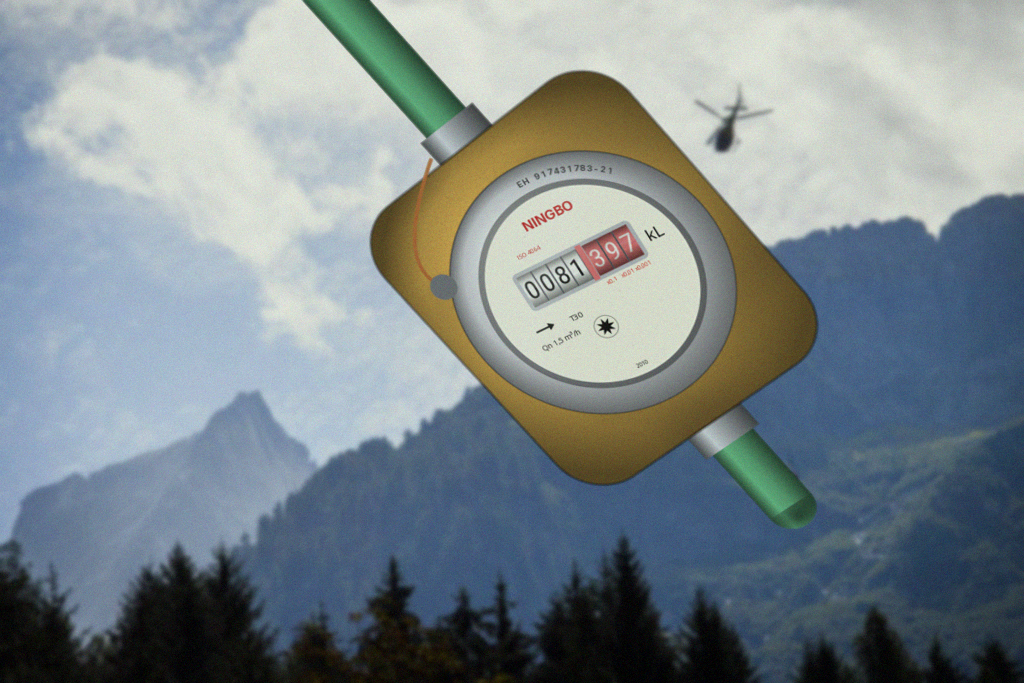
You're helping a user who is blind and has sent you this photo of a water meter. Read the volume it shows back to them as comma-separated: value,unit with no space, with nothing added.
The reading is 81.397,kL
